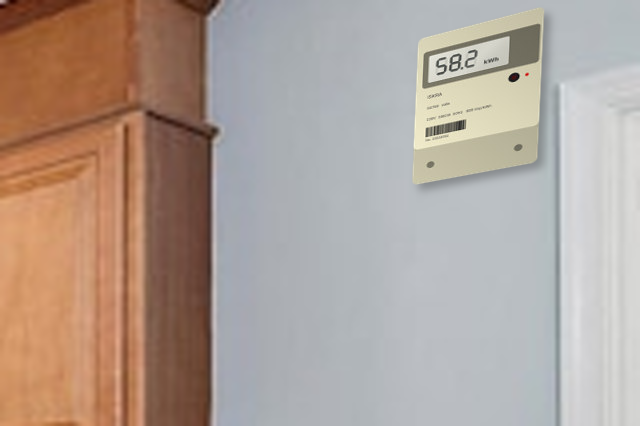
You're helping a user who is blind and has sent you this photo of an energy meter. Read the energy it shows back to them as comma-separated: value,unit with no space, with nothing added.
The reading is 58.2,kWh
